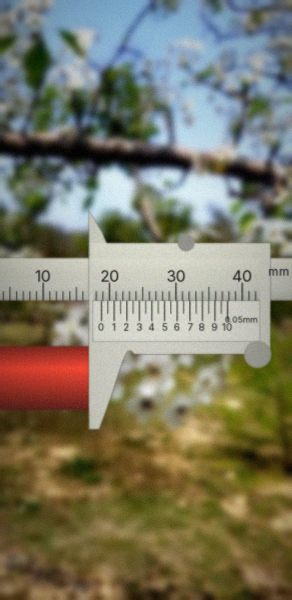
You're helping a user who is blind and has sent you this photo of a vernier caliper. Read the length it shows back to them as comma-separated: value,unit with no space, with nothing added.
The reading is 18.8,mm
